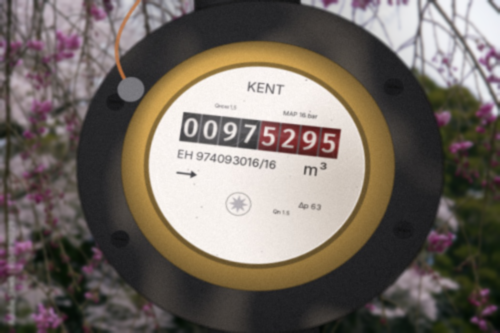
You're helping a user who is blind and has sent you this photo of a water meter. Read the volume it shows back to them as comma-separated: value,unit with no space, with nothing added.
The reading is 97.5295,m³
